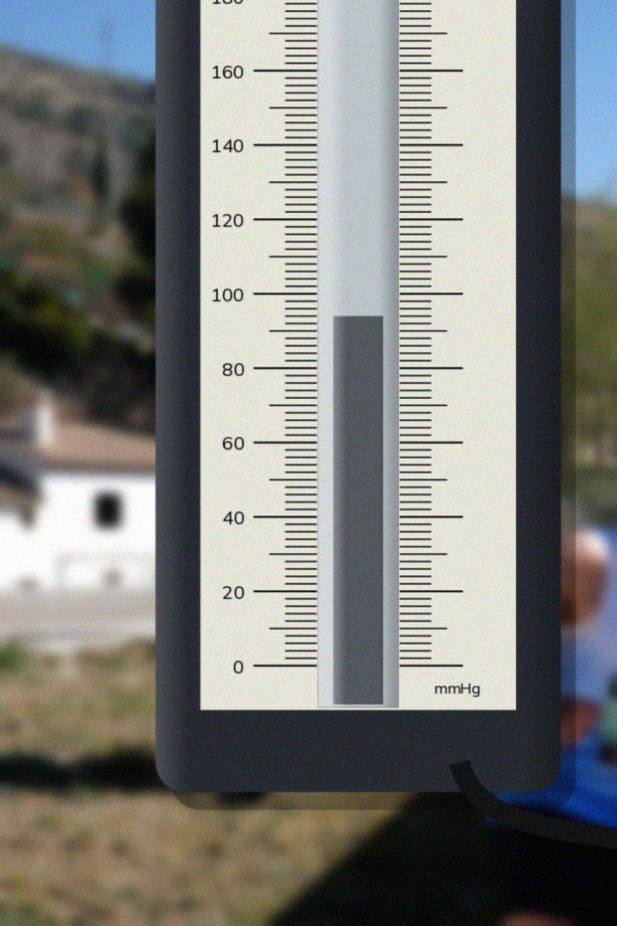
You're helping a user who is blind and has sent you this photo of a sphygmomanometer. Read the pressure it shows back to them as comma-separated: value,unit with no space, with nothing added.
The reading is 94,mmHg
